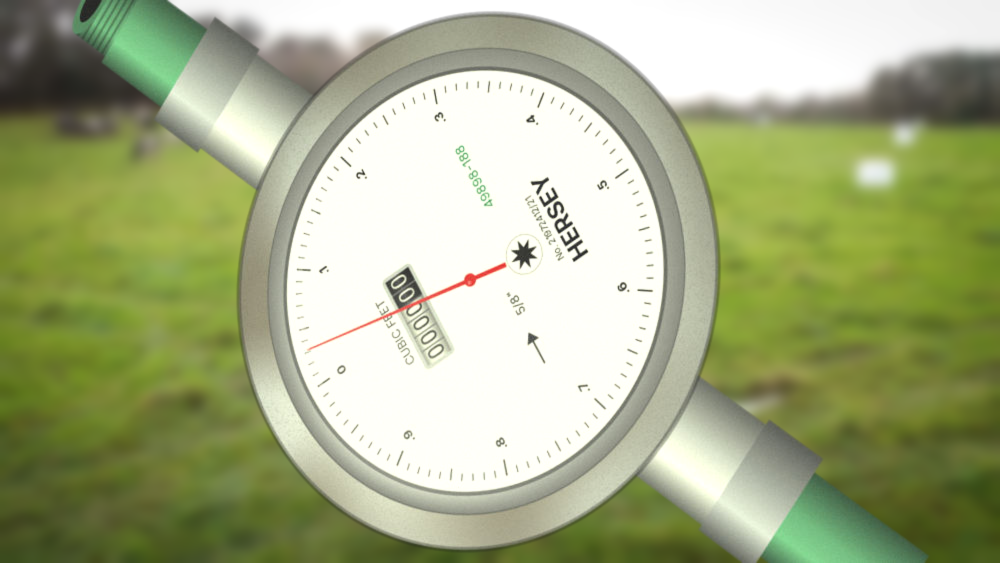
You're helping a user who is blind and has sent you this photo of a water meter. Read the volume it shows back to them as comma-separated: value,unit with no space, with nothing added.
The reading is 0.03,ft³
